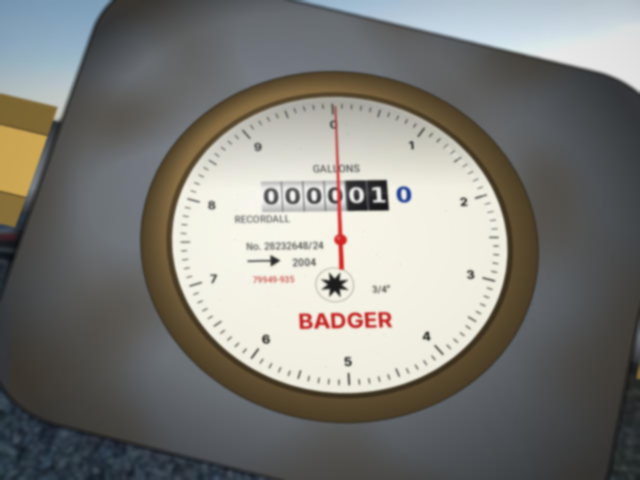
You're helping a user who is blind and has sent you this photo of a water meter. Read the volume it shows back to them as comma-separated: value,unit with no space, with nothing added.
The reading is 10.0,gal
